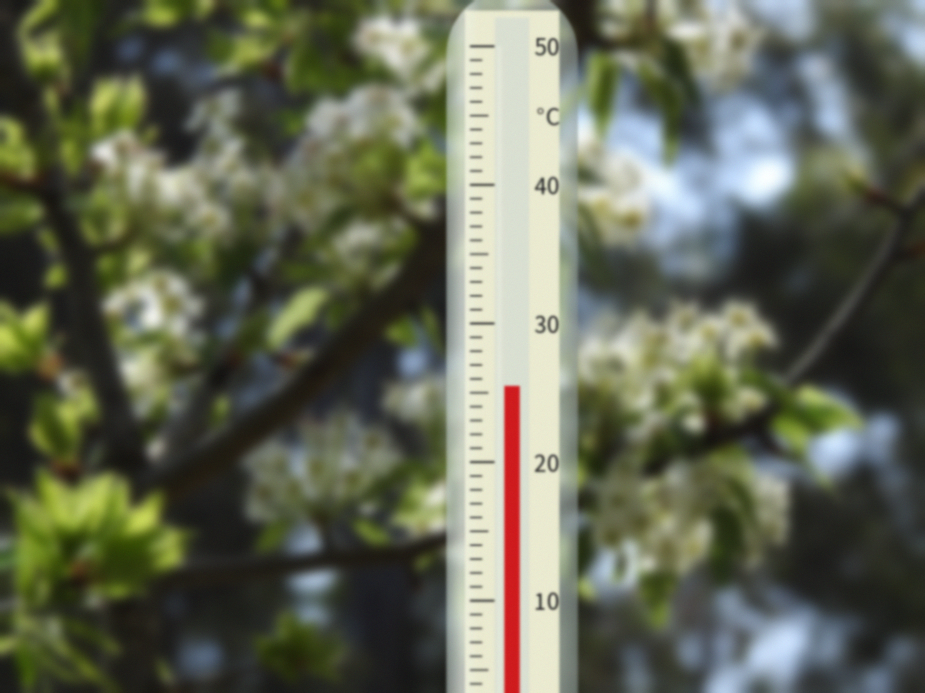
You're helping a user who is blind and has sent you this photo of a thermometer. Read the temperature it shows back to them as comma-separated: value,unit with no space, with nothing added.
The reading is 25.5,°C
